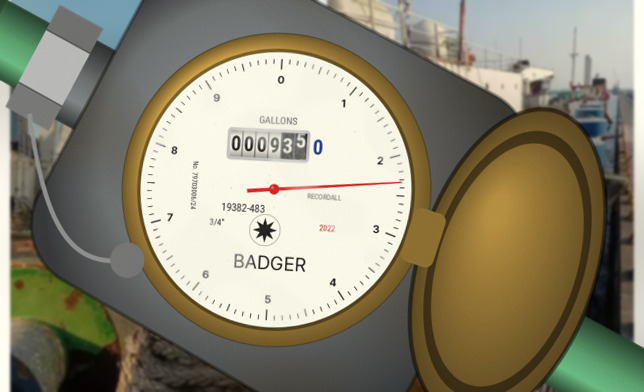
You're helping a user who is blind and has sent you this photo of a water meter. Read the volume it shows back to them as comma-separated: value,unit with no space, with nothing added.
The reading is 9352.3,gal
